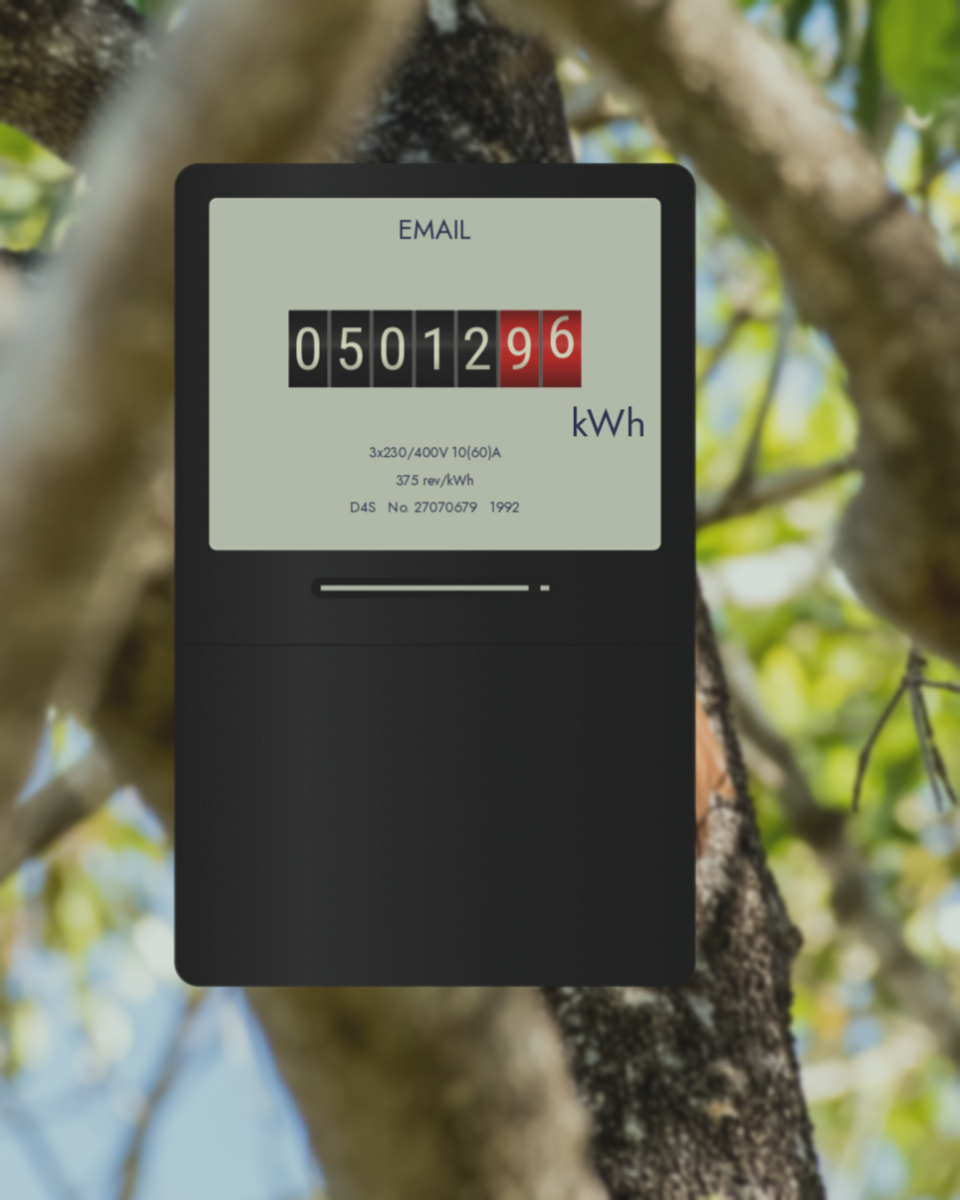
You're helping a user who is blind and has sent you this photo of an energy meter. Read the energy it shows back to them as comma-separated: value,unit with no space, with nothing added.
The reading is 5012.96,kWh
